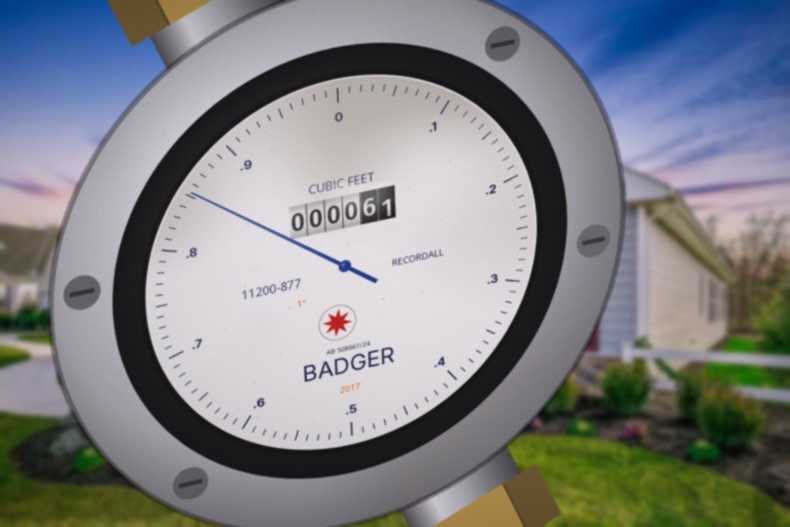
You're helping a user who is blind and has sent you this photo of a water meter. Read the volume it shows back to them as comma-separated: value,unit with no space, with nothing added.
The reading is 60.85,ft³
